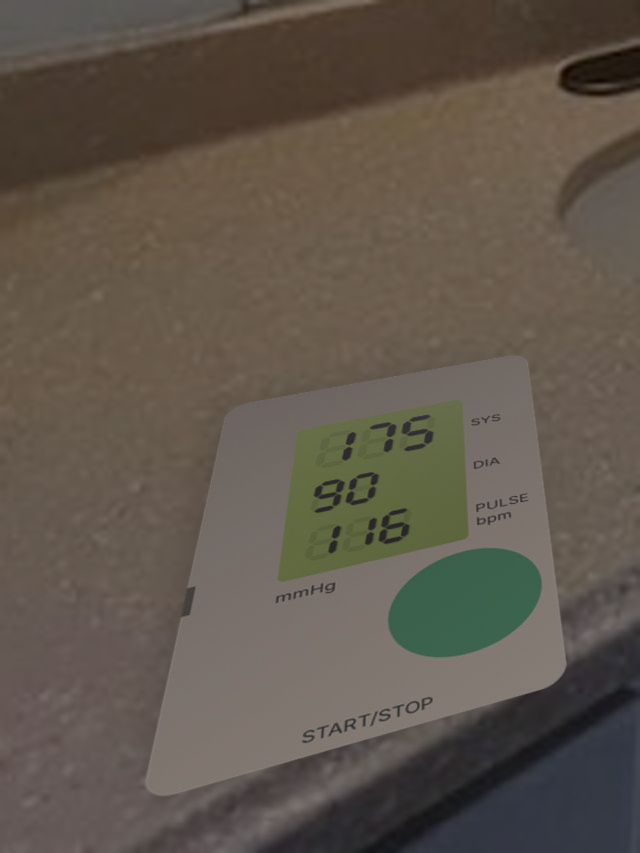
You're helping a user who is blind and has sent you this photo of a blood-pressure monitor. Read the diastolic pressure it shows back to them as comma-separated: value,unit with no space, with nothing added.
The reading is 90,mmHg
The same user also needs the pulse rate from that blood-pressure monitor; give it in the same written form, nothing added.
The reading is 116,bpm
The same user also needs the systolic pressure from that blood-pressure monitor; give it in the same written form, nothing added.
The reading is 175,mmHg
